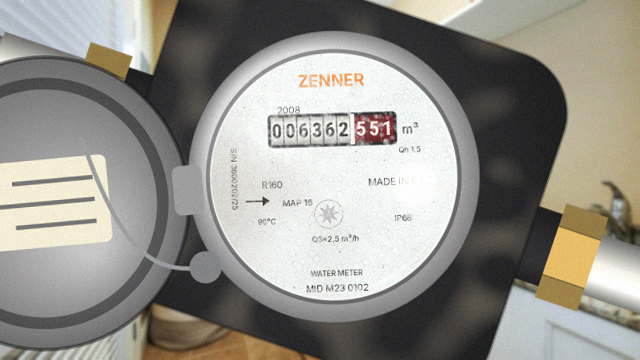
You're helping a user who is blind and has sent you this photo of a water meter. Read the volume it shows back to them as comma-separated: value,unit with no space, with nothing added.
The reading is 6362.551,m³
